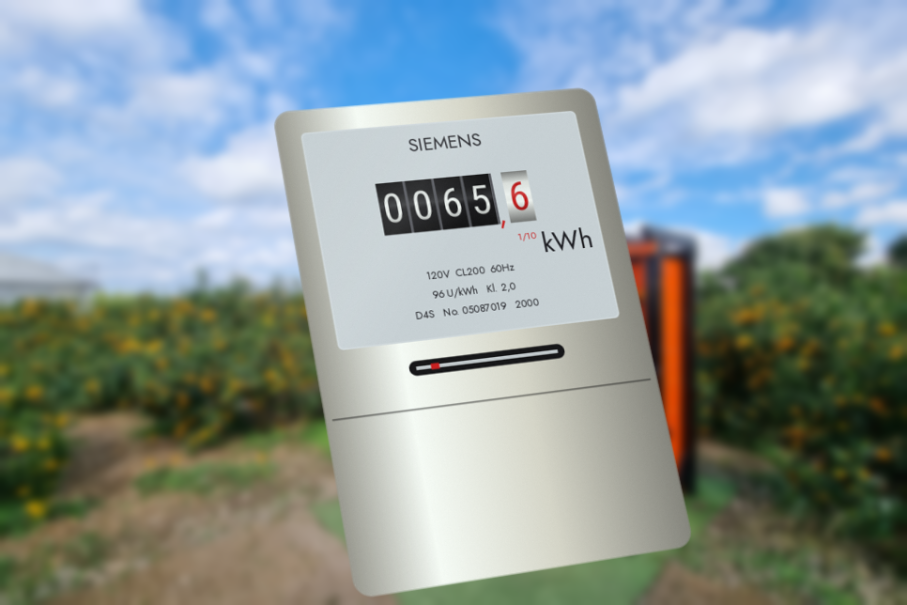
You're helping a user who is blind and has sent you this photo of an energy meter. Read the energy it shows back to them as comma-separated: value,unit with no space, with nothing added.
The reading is 65.6,kWh
